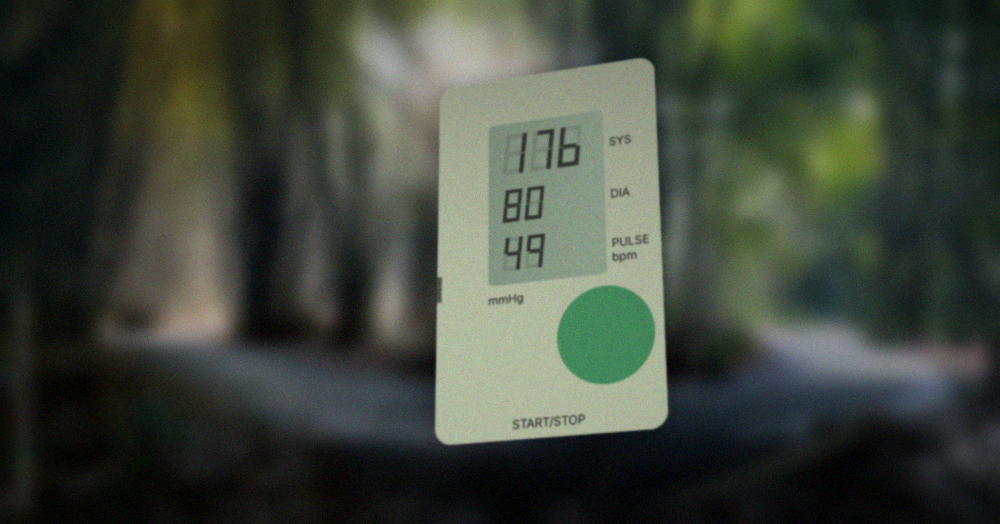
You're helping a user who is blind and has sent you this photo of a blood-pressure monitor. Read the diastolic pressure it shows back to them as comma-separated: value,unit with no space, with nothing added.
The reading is 80,mmHg
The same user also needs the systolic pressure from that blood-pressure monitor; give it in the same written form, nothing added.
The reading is 176,mmHg
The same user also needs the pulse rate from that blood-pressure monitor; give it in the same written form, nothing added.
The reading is 49,bpm
